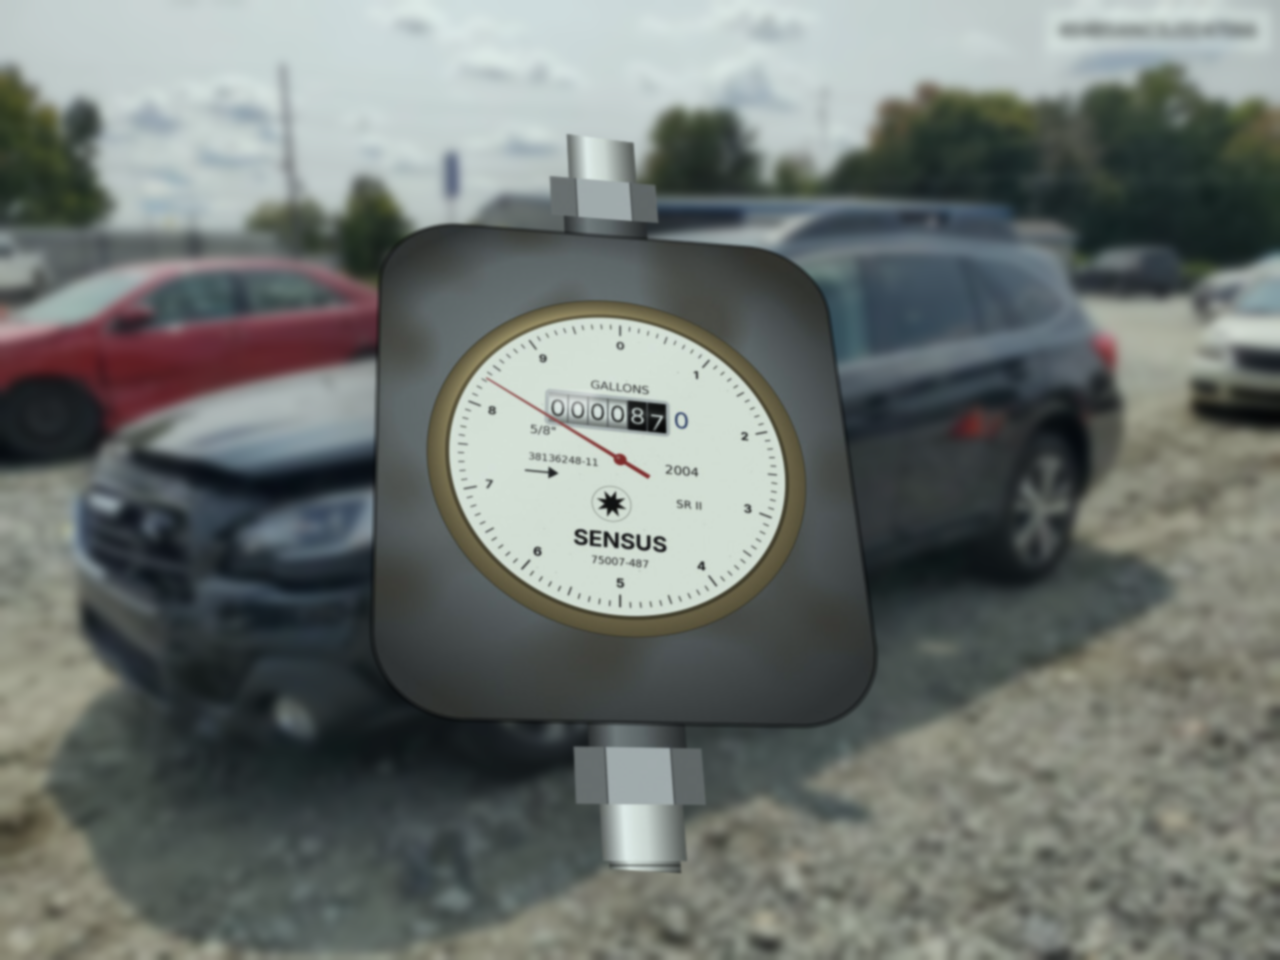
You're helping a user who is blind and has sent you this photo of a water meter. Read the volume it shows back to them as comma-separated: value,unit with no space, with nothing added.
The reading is 868.3,gal
